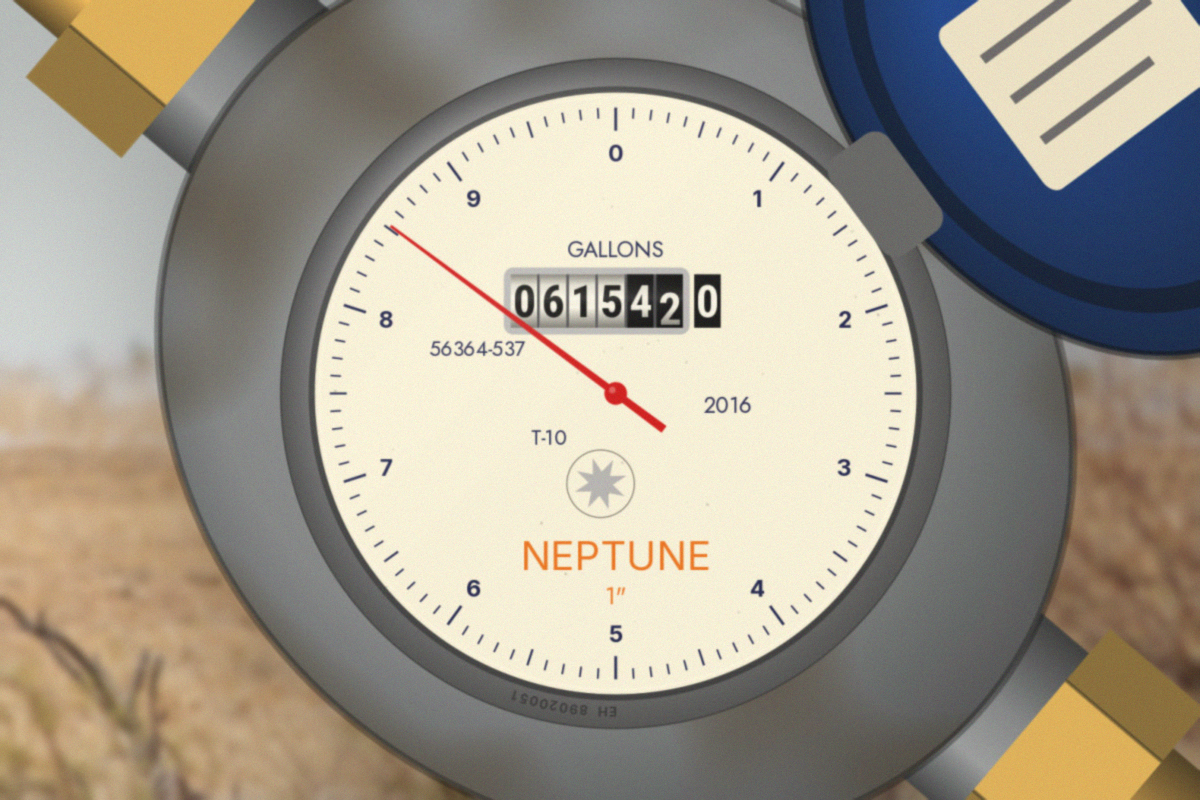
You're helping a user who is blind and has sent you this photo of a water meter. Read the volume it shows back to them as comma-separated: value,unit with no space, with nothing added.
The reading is 615418.5,gal
